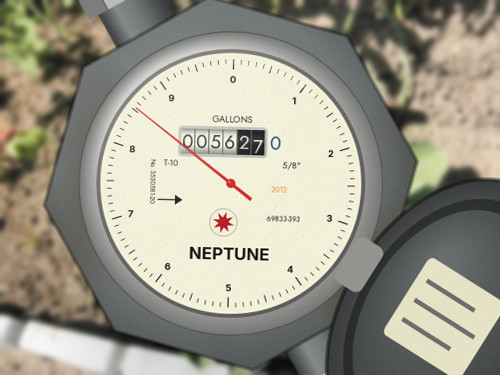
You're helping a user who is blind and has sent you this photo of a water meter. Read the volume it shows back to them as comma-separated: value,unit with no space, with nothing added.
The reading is 56268.5,gal
